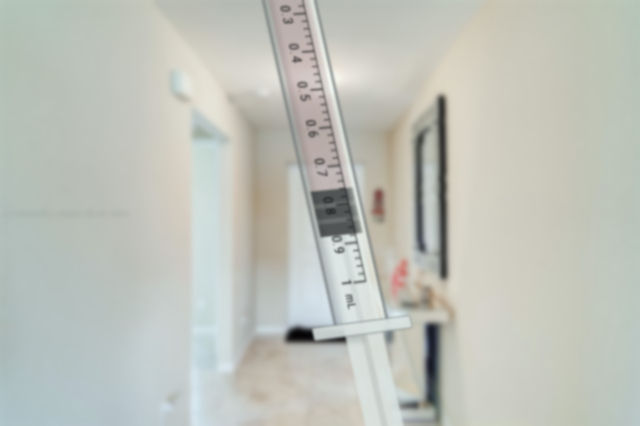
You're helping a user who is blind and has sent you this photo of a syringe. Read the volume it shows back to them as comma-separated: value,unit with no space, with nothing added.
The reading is 0.76,mL
